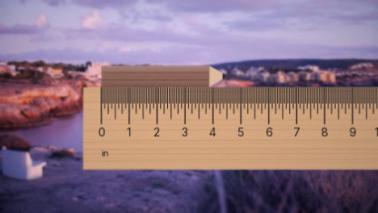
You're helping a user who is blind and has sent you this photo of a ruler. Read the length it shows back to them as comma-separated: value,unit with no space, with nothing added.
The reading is 4.5,in
